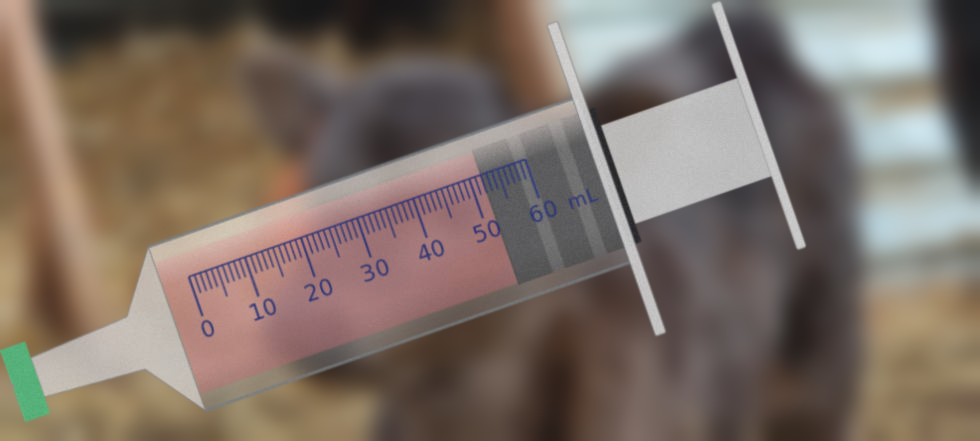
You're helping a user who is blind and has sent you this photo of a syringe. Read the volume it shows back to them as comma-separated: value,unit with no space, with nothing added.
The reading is 52,mL
